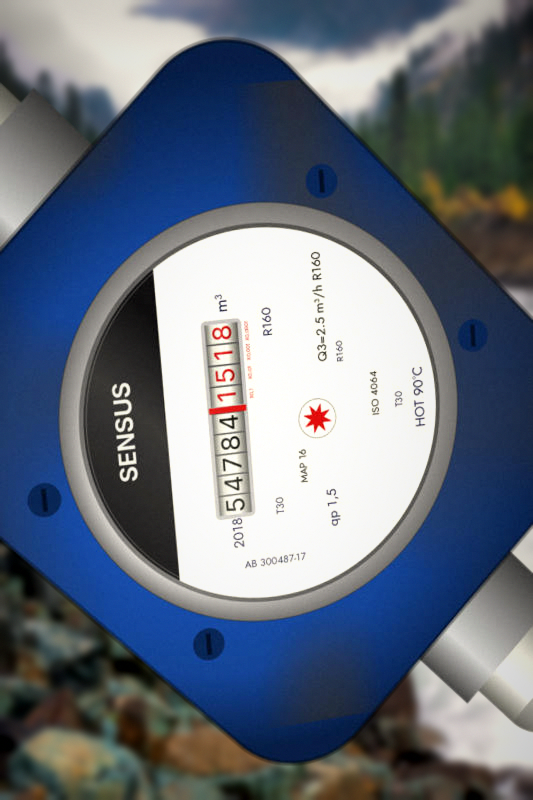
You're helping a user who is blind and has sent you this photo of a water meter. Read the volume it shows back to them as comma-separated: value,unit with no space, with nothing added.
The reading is 54784.1518,m³
